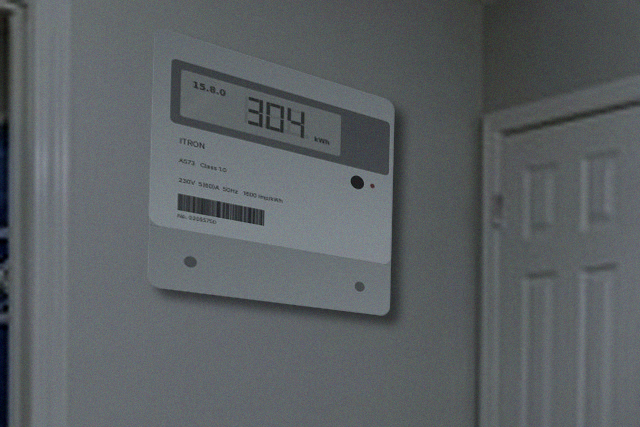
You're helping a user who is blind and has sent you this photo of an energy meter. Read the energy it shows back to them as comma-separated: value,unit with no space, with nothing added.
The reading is 304,kWh
